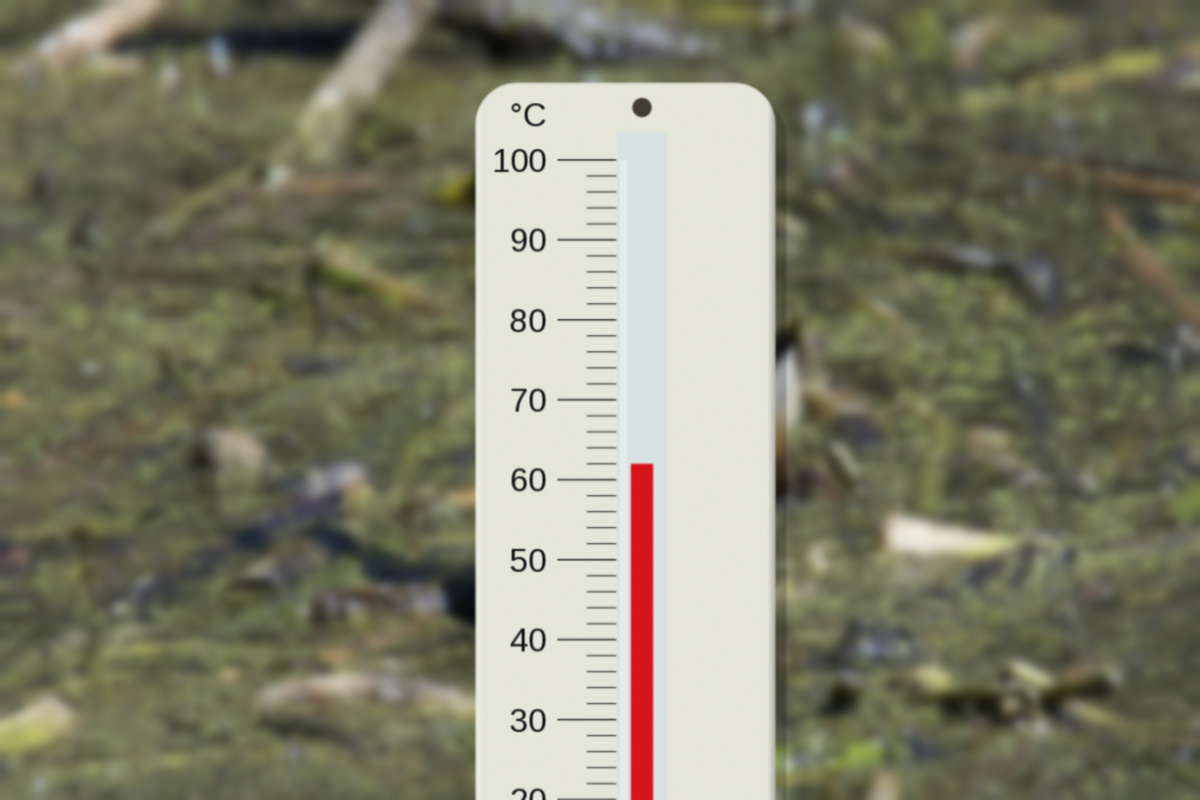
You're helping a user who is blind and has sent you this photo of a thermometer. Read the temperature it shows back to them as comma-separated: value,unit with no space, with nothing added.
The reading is 62,°C
